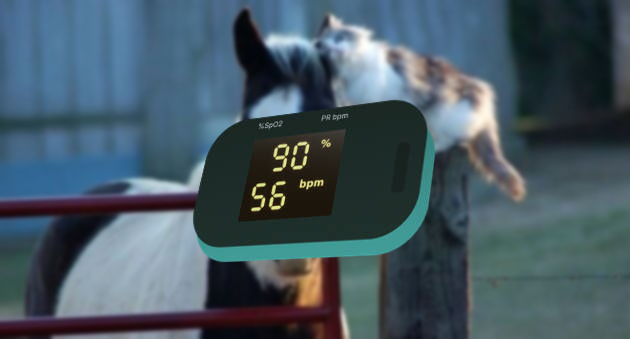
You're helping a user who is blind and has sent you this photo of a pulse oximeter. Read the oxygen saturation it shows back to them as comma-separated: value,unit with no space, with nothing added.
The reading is 90,%
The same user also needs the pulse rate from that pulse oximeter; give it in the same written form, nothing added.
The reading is 56,bpm
